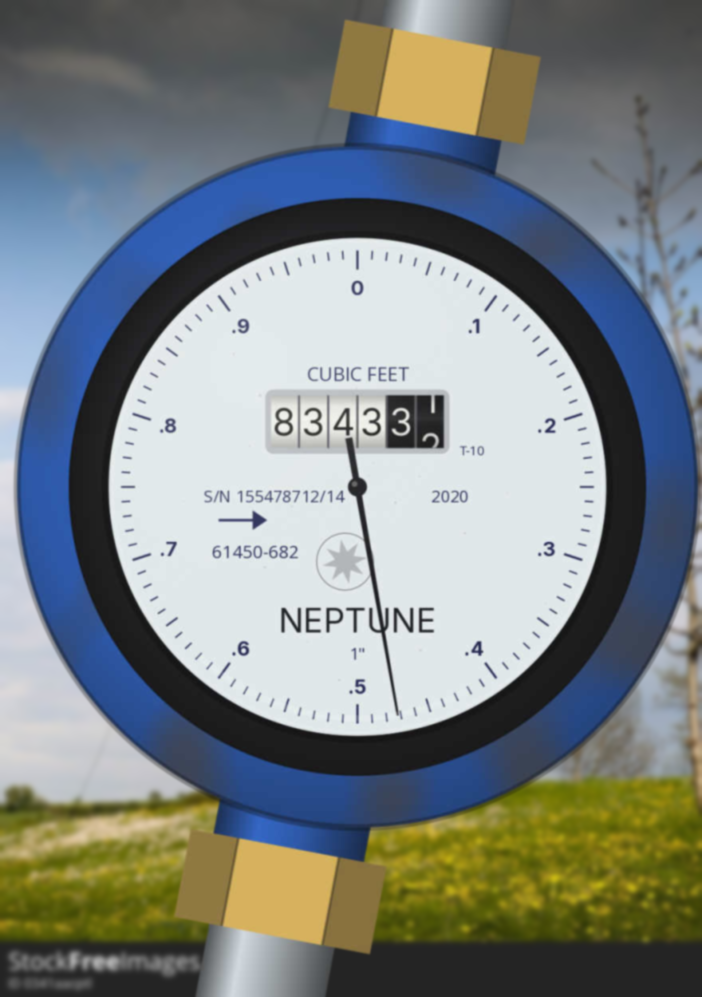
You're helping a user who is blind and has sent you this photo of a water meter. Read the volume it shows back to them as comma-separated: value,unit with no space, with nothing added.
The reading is 834331.47,ft³
